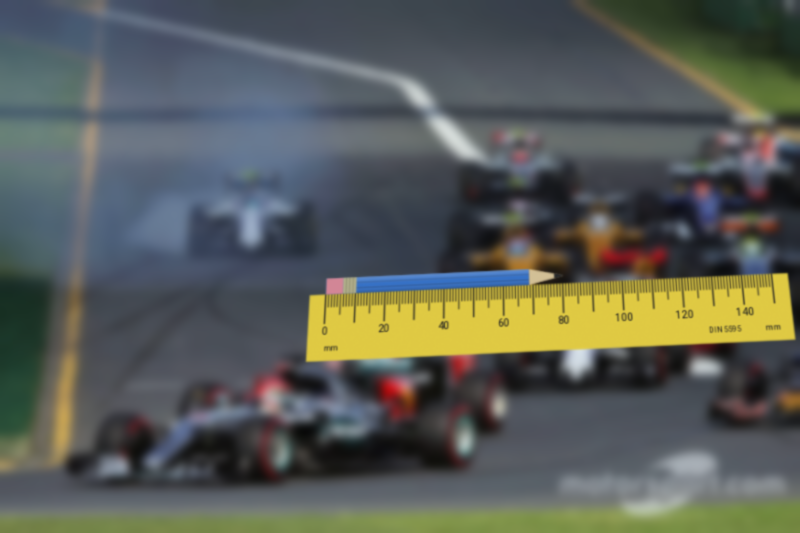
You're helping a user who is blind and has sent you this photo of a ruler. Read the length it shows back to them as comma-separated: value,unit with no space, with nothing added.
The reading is 80,mm
